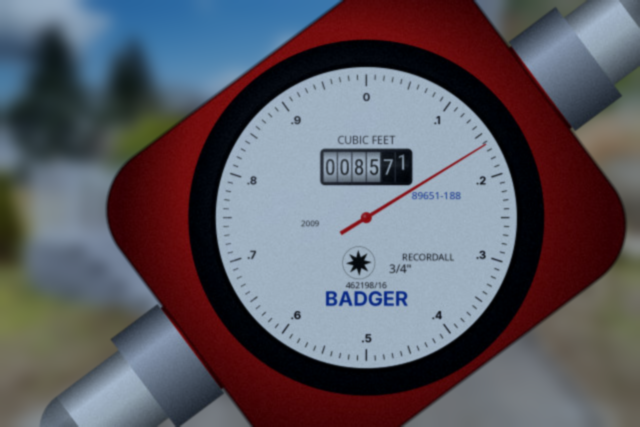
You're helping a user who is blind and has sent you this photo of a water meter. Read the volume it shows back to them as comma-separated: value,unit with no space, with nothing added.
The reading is 8571.16,ft³
